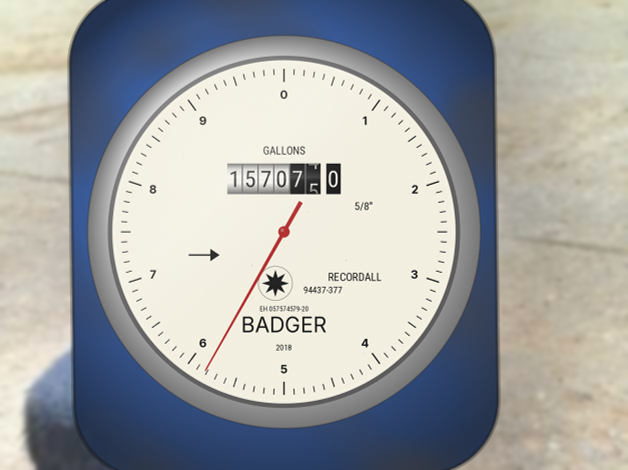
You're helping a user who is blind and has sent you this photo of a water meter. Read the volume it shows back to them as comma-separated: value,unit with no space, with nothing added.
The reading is 1570745.8,gal
